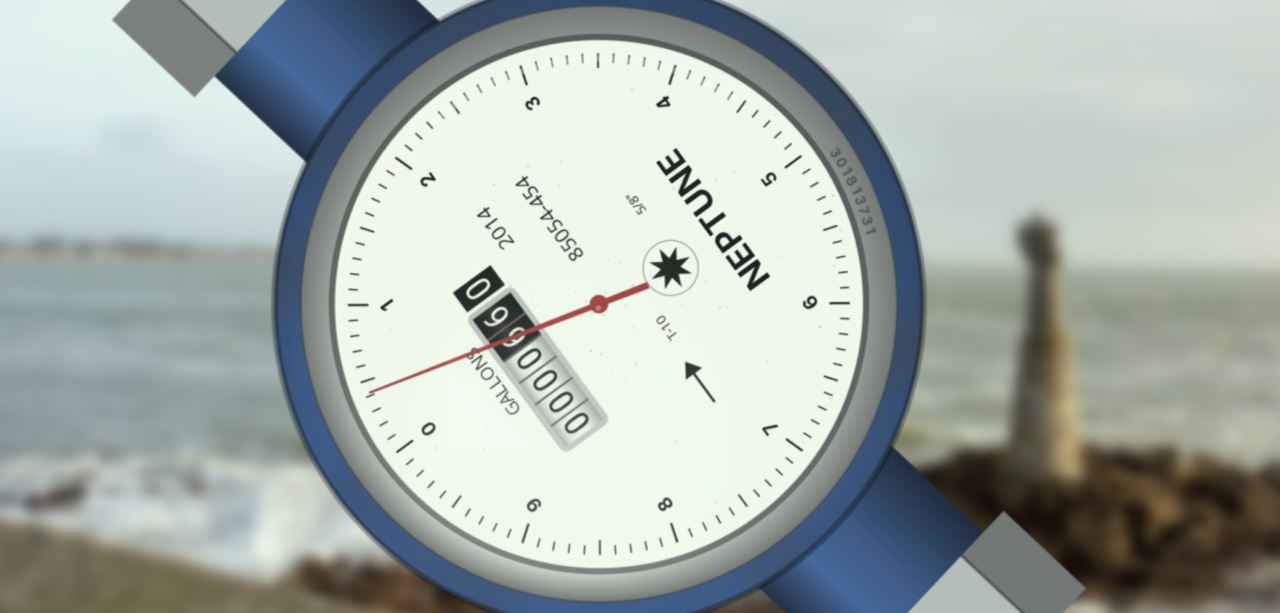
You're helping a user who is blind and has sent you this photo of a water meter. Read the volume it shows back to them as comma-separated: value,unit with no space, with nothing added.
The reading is 660.4,gal
